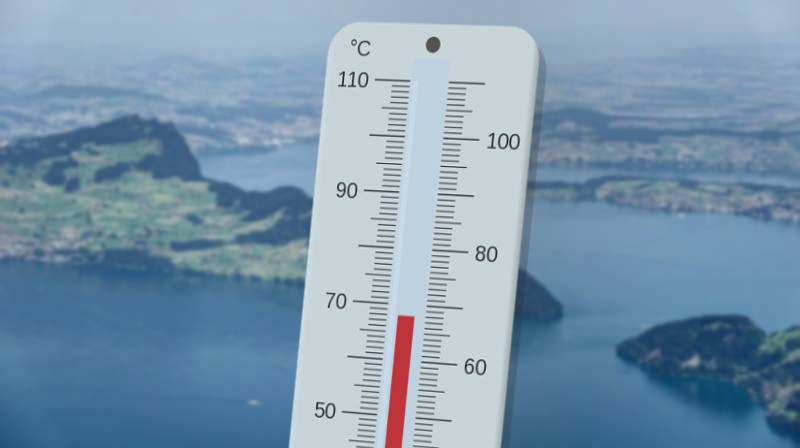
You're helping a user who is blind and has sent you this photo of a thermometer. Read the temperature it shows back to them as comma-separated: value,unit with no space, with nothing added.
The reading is 68,°C
